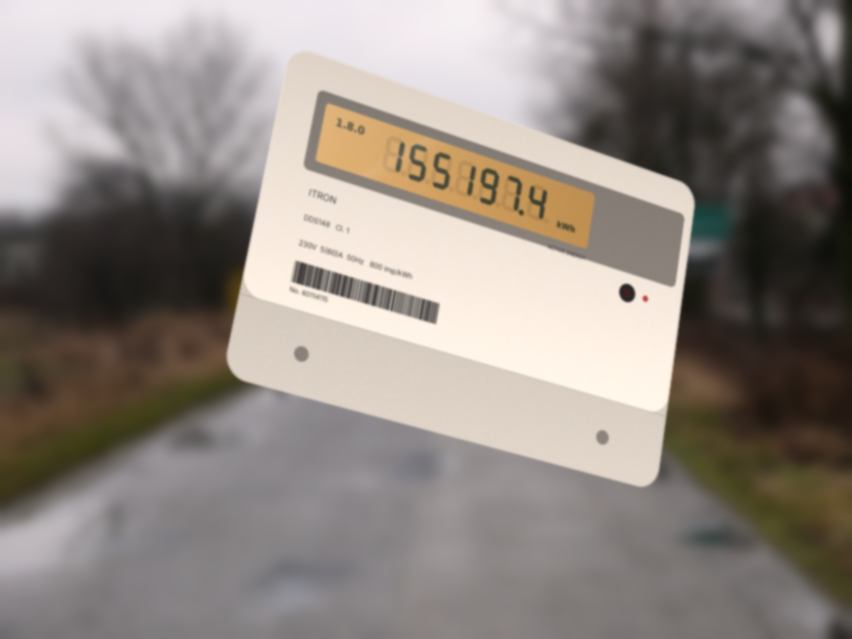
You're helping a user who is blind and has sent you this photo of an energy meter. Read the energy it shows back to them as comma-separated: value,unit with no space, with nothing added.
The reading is 155197.4,kWh
